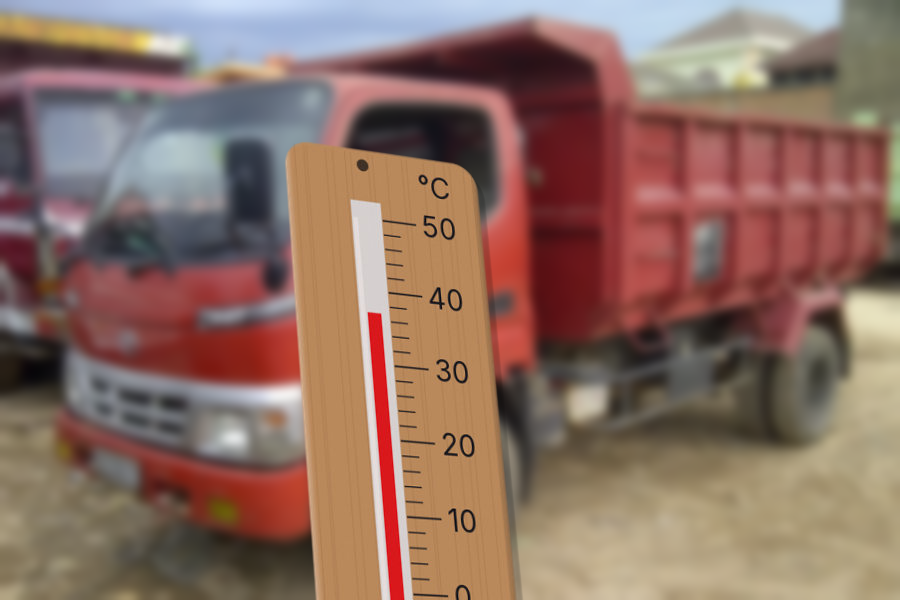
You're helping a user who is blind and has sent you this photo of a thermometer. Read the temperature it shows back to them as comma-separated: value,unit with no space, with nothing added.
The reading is 37,°C
